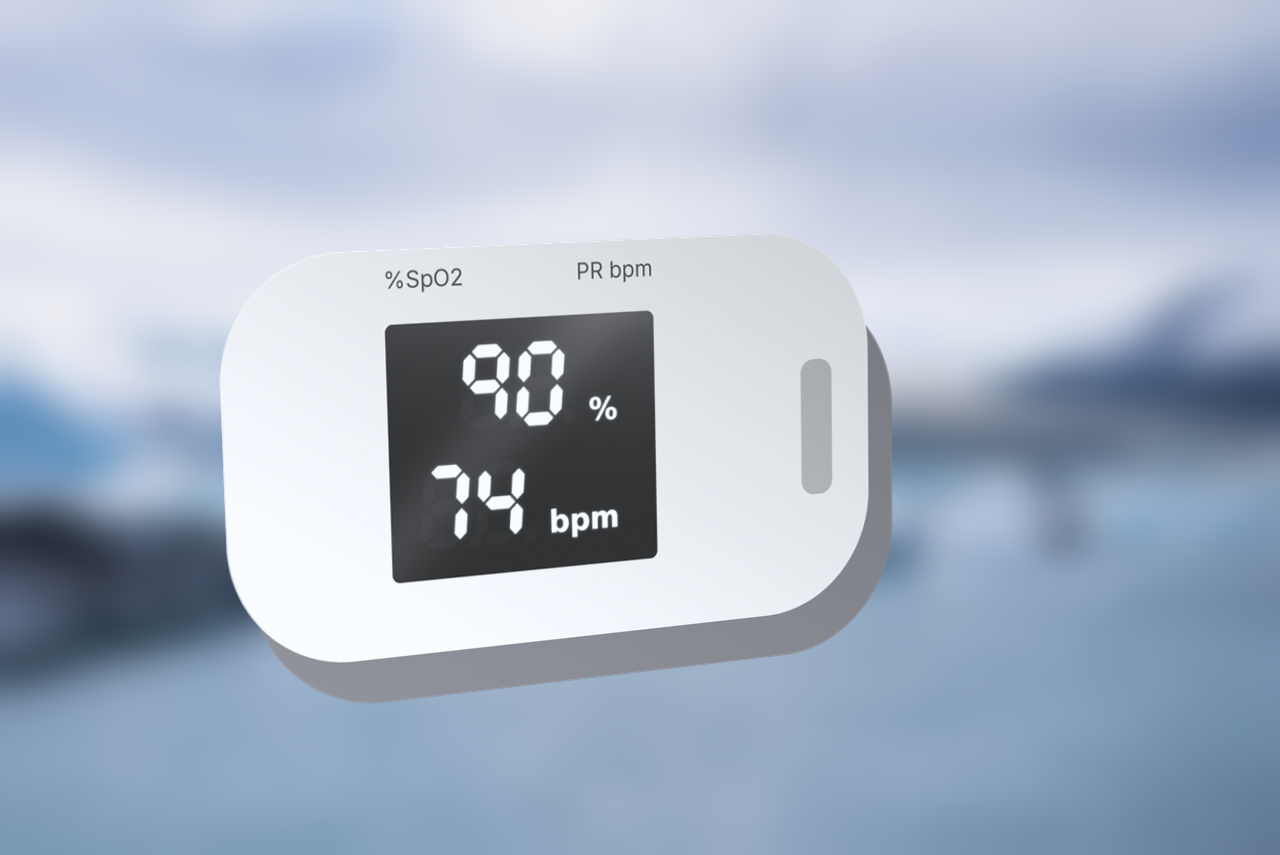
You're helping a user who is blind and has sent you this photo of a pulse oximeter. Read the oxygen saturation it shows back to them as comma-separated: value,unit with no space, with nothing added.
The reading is 90,%
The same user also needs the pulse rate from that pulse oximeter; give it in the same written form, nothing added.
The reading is 74,bpm
